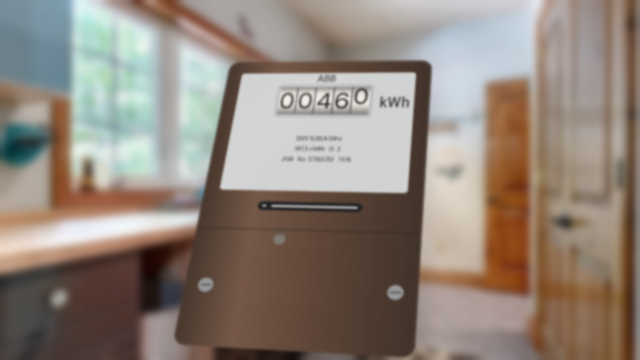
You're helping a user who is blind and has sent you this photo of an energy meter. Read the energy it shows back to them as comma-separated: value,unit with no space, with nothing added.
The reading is 460,kWh
